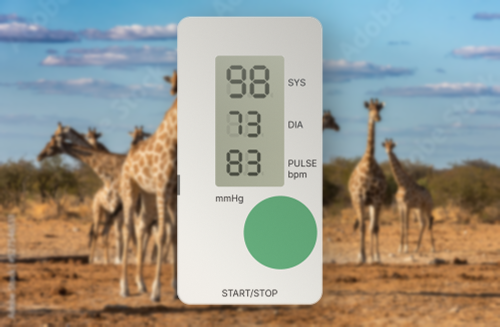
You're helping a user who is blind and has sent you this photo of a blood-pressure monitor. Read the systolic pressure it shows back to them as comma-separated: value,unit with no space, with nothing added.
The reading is 98,mmHg
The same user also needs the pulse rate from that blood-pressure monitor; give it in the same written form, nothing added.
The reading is 83,bpm
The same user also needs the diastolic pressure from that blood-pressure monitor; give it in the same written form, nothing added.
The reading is 73,mmHg
